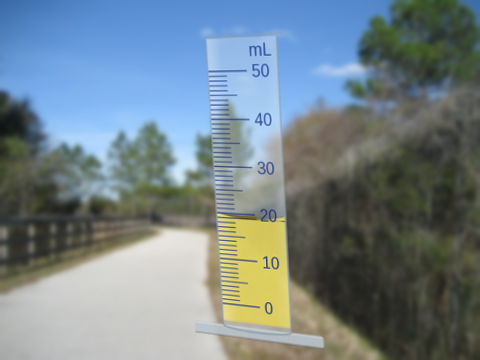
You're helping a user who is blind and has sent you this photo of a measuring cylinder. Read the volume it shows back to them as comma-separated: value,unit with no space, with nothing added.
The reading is 19,mL
